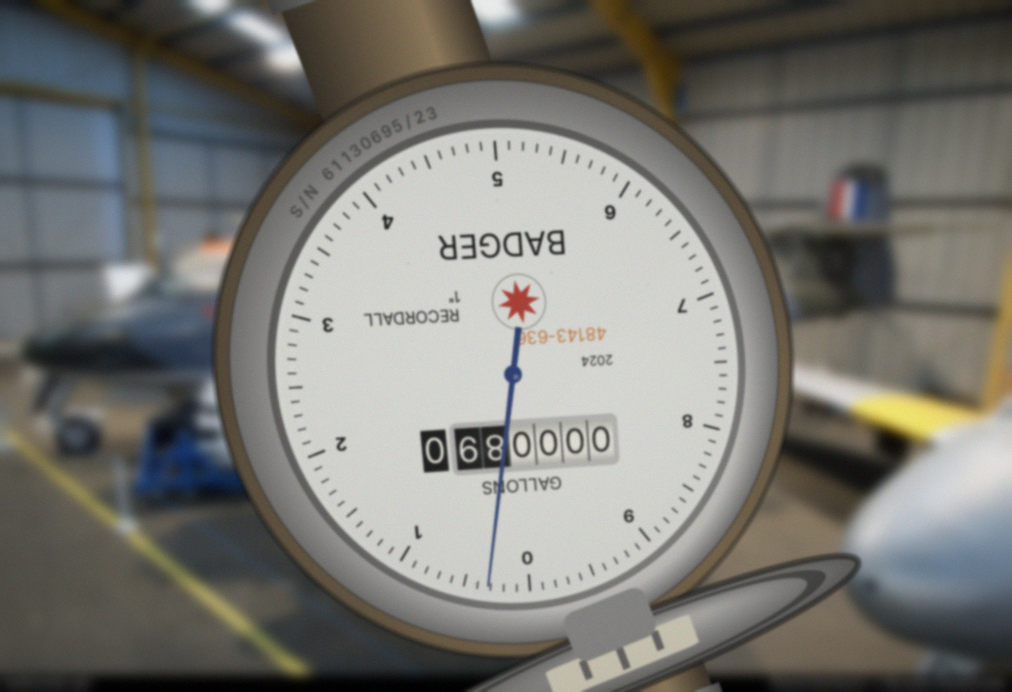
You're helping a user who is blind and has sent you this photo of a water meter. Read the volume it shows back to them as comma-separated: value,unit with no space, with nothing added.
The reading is 890.3,gal
